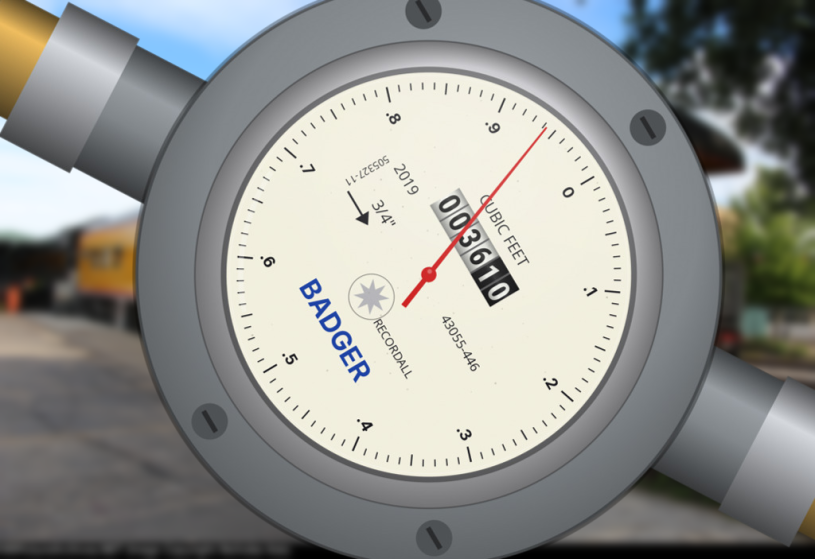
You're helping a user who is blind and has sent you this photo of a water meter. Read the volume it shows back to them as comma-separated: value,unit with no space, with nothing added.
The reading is 3609.94,ft³
